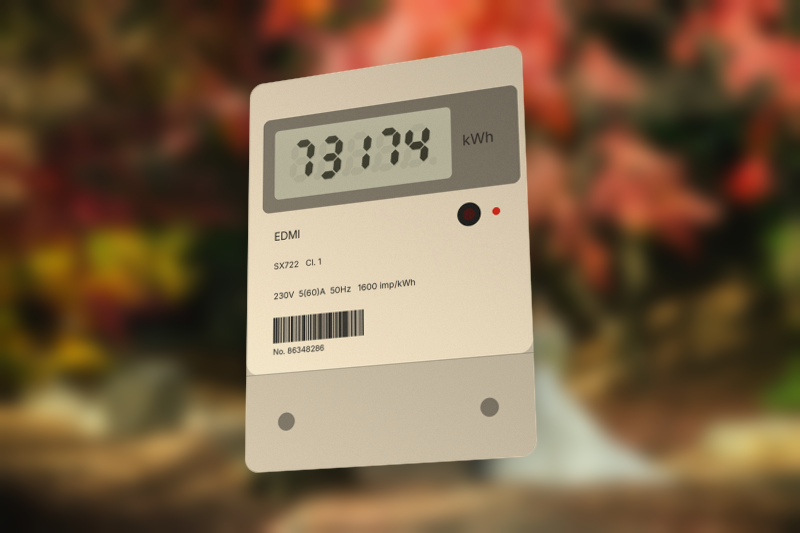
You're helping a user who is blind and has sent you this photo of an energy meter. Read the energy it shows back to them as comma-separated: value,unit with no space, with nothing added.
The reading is 73174,kWh
